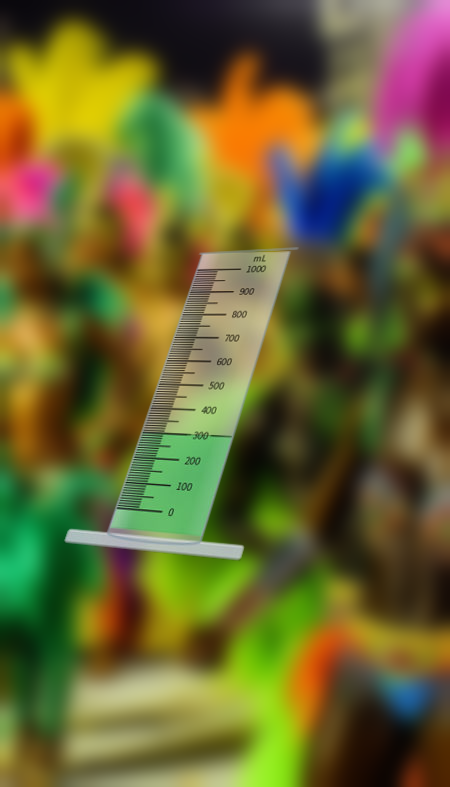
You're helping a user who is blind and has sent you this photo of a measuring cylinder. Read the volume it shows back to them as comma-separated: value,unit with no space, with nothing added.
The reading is 300,mL
